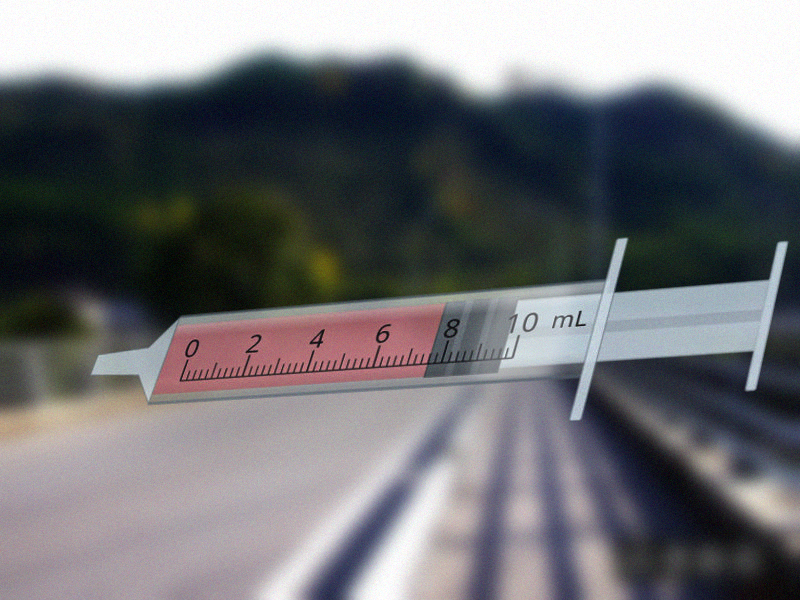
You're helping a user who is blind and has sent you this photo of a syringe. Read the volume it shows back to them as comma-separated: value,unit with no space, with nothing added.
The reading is 7.6,mL
